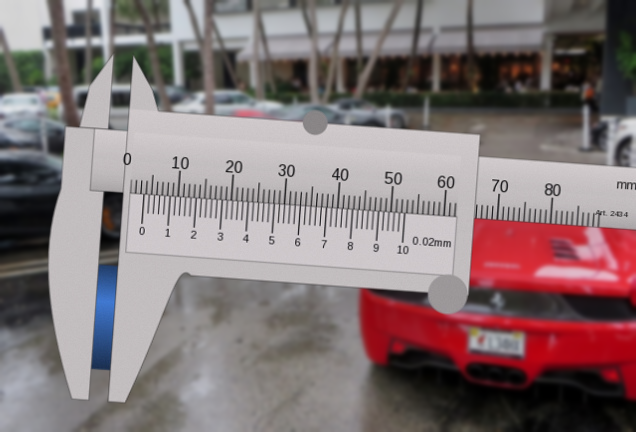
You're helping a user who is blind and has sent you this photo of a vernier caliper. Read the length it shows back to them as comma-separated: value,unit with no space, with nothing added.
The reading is 3.6,mm
